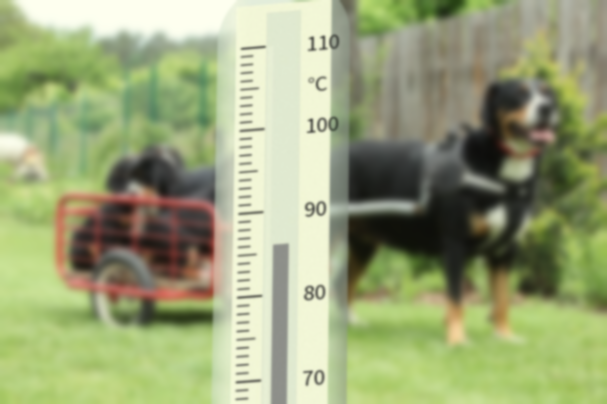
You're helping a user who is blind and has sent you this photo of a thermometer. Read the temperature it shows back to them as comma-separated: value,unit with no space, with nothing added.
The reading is 86,°C
